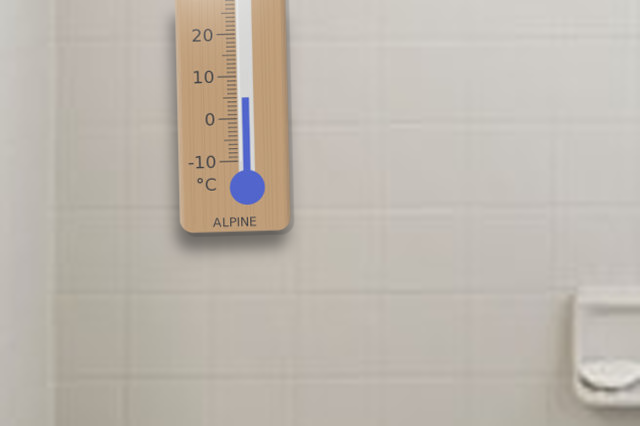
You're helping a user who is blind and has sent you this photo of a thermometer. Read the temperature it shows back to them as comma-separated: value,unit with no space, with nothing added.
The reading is 5,°C
